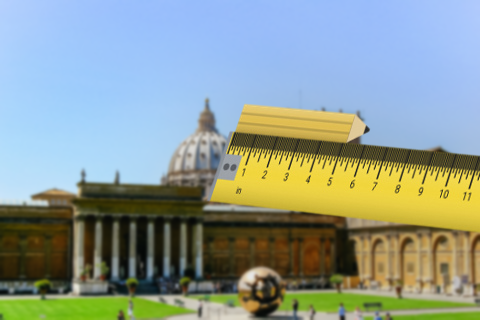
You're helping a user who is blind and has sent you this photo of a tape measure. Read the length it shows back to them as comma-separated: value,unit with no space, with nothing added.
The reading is 6,in
